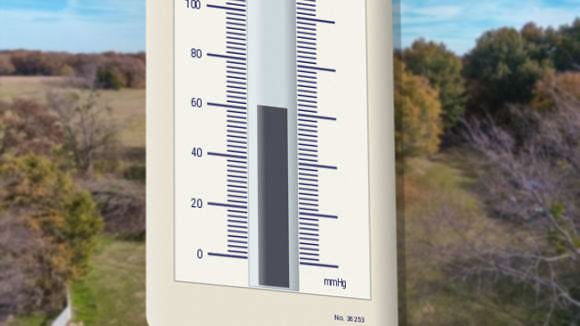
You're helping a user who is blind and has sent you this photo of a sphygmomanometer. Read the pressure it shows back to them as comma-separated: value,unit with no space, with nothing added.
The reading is 62,mmHg
